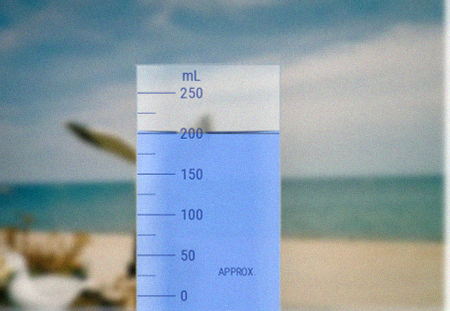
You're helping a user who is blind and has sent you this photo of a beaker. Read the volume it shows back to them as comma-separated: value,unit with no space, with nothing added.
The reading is 200,mL
